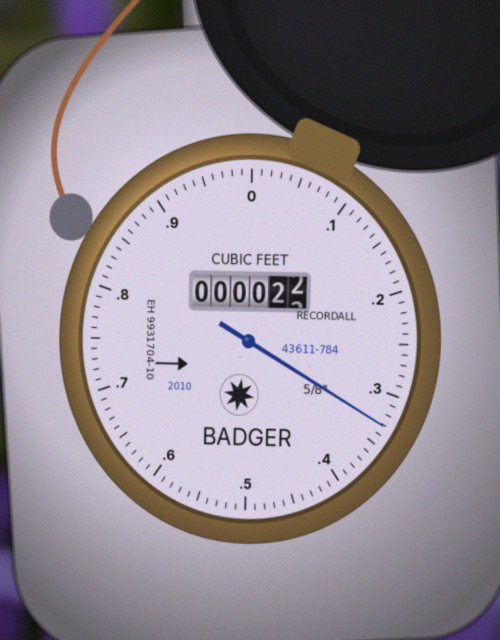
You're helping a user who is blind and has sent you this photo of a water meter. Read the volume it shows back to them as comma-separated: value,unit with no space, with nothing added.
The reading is 22.33,ft³
